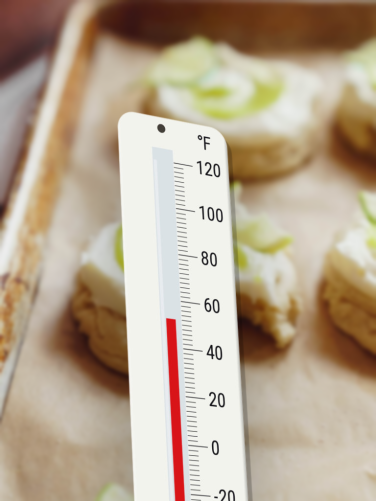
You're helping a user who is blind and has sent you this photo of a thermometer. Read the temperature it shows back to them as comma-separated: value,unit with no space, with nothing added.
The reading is 52,°F
